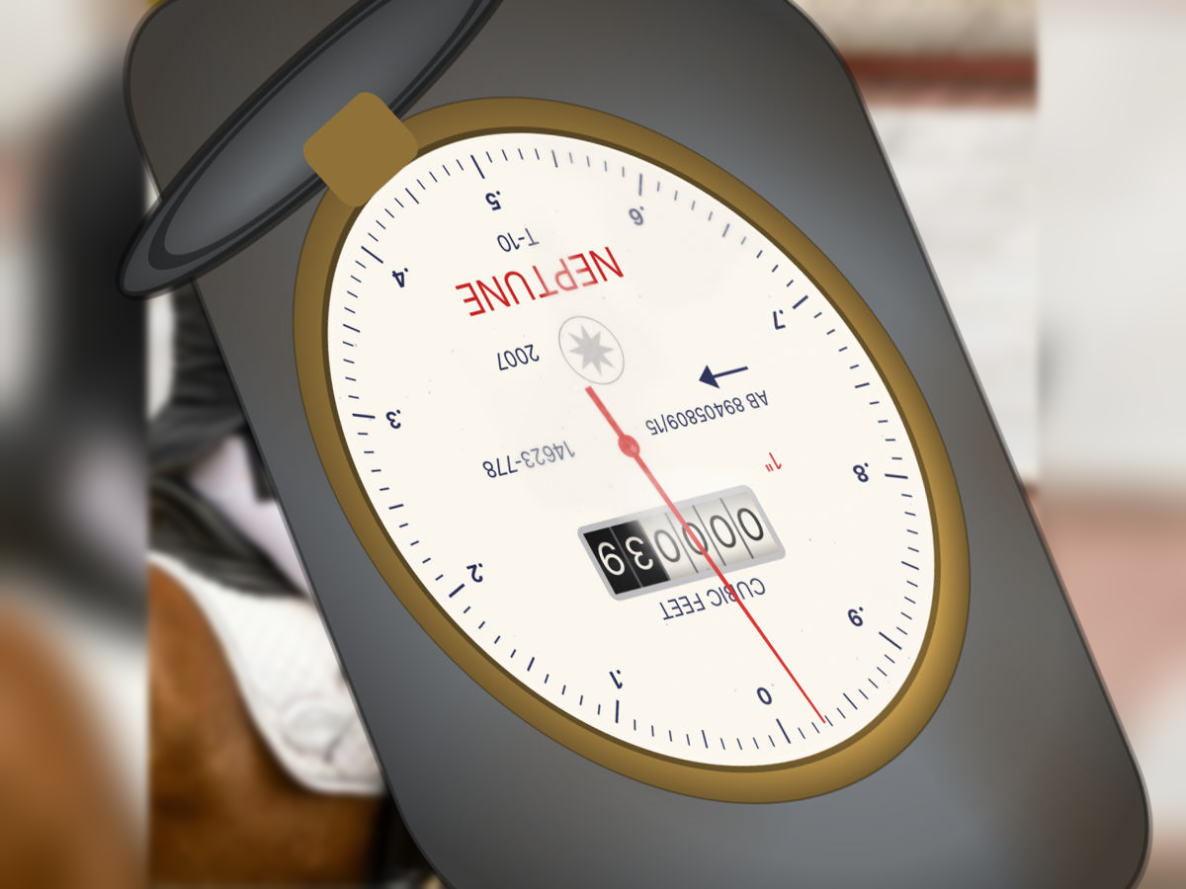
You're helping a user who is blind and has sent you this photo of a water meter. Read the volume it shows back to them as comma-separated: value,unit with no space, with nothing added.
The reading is 38.97,ft³
